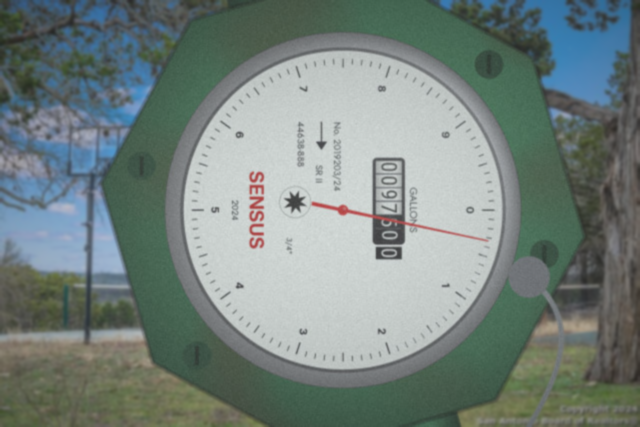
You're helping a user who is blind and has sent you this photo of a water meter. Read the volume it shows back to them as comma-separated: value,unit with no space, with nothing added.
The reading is 97500.3,gal
